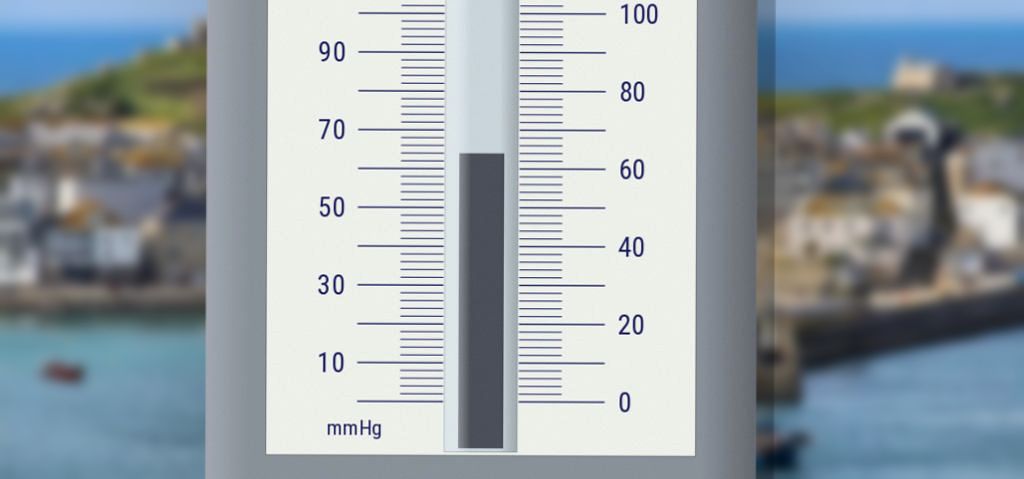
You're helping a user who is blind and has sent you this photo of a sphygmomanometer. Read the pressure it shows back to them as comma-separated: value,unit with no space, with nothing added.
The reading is 64,mmHg
